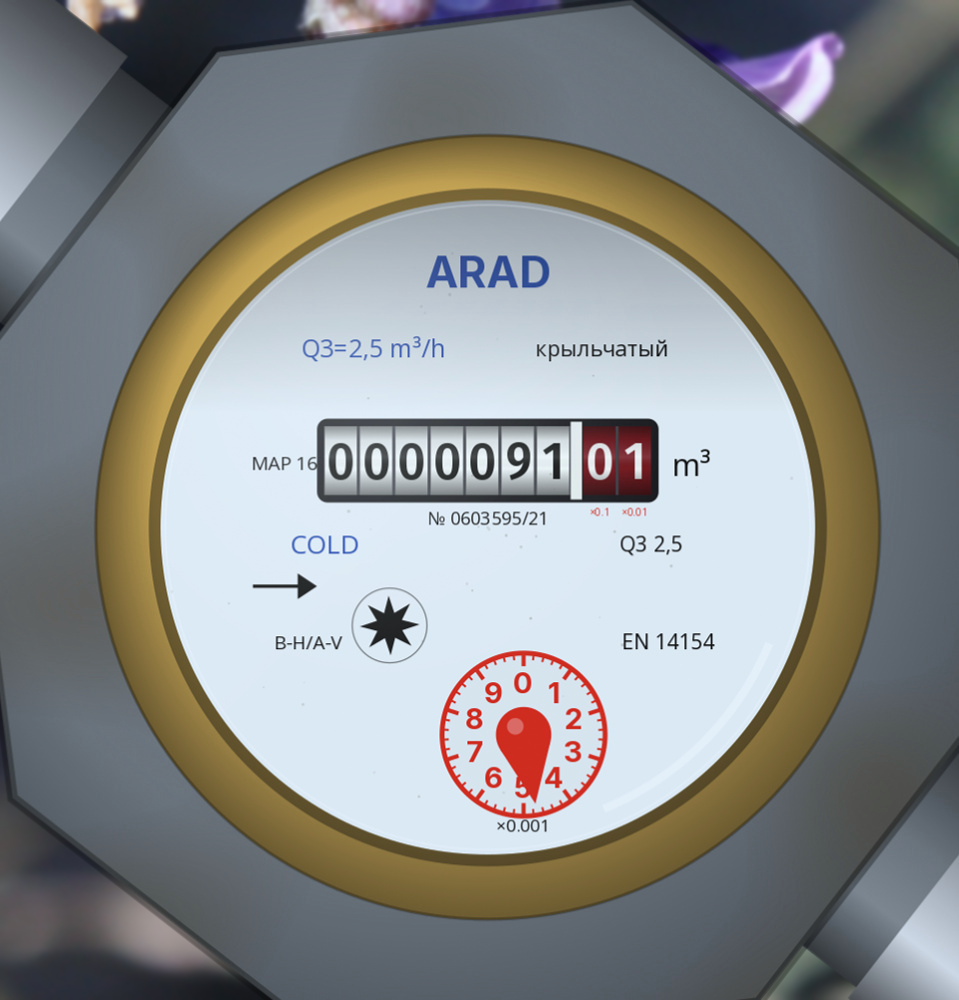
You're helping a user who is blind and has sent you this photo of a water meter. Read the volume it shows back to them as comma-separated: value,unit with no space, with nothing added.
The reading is 91.014,m³
